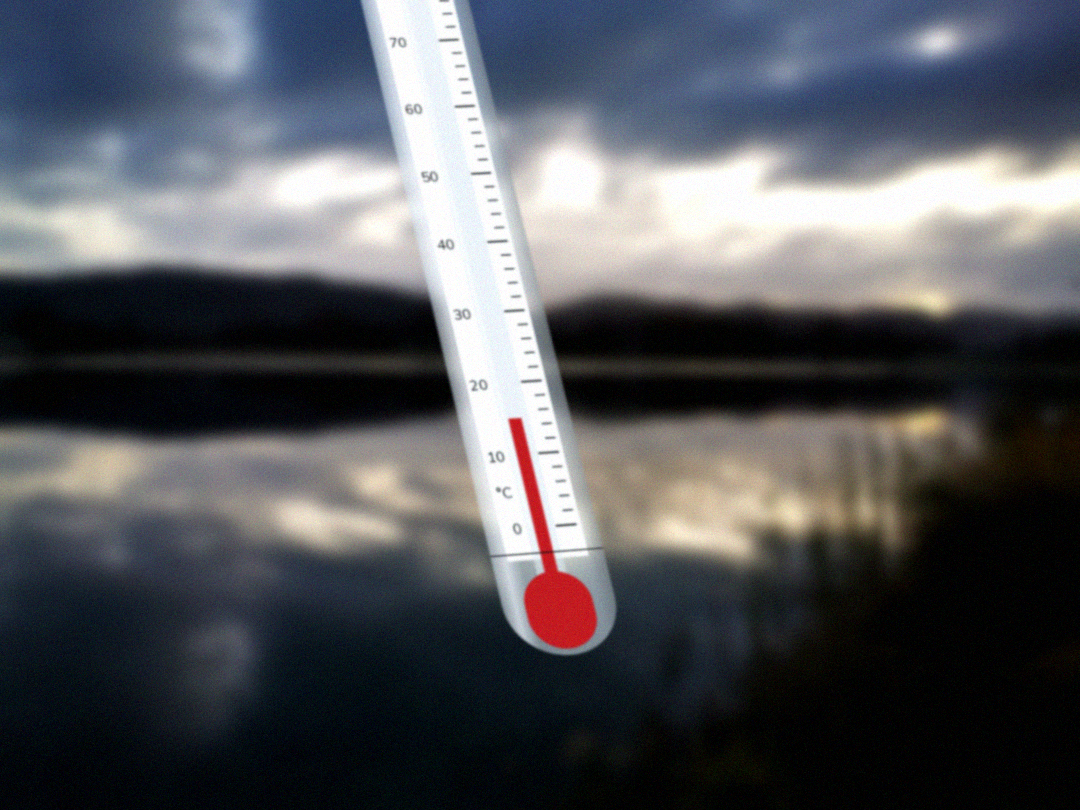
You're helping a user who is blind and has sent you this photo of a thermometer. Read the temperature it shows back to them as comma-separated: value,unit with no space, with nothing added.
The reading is 15,°C
